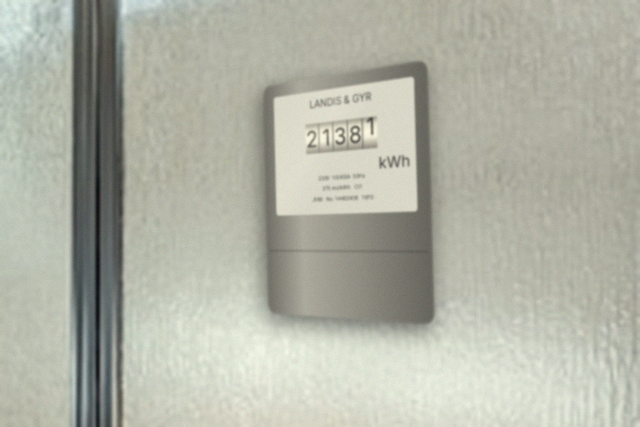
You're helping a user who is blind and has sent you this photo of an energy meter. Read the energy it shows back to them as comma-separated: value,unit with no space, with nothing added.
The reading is 21381,kWh
